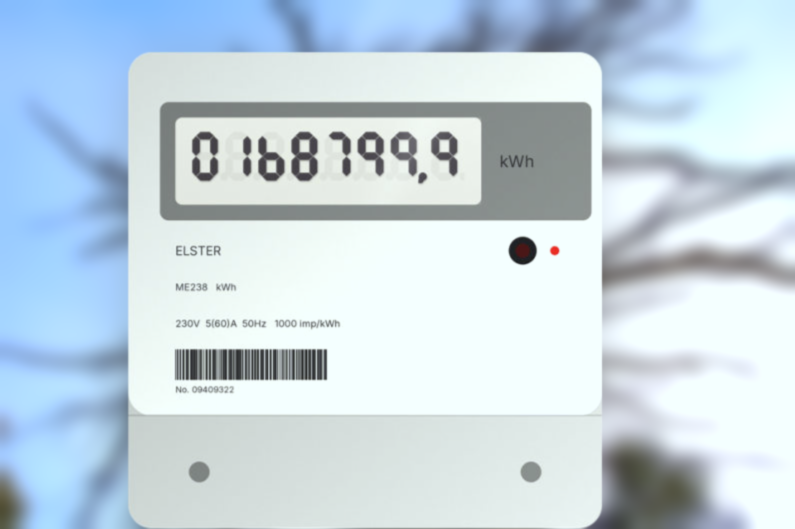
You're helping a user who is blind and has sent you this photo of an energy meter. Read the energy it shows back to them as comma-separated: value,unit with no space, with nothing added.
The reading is 168799.9,kWh
